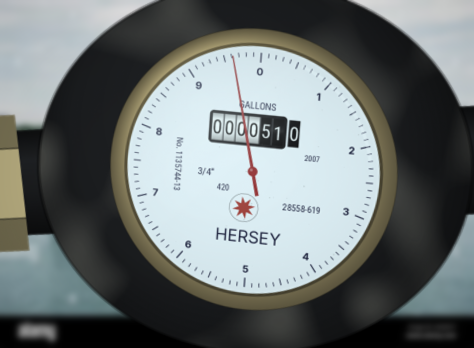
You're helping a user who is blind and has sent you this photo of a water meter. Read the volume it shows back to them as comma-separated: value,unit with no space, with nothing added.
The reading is 509.6,gal
